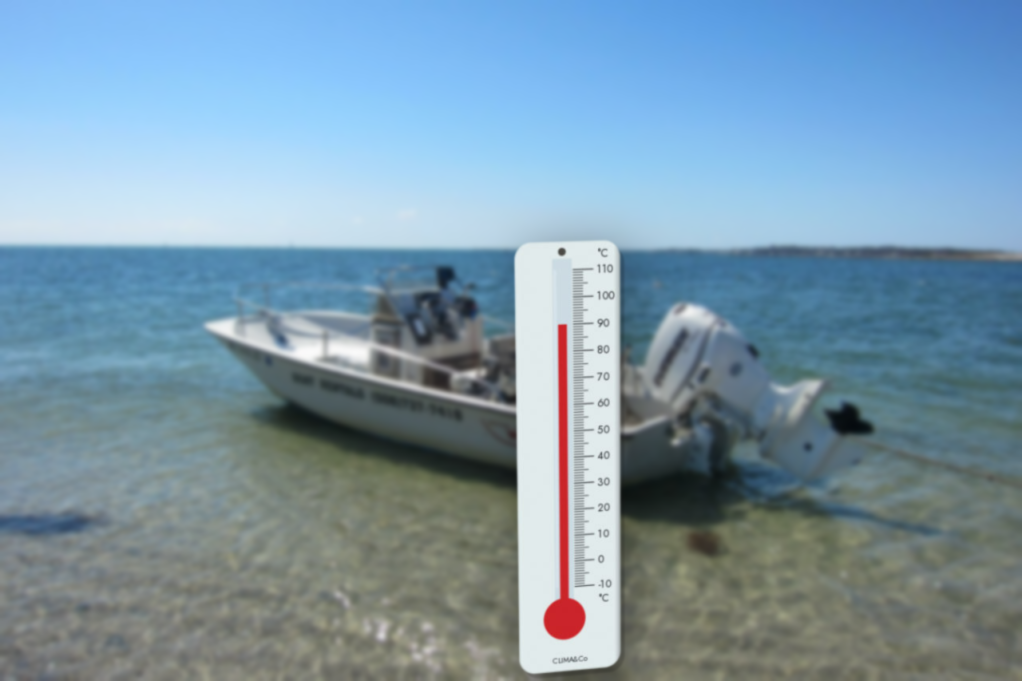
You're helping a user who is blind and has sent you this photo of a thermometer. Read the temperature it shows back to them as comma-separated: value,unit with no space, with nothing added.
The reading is 90,°C
